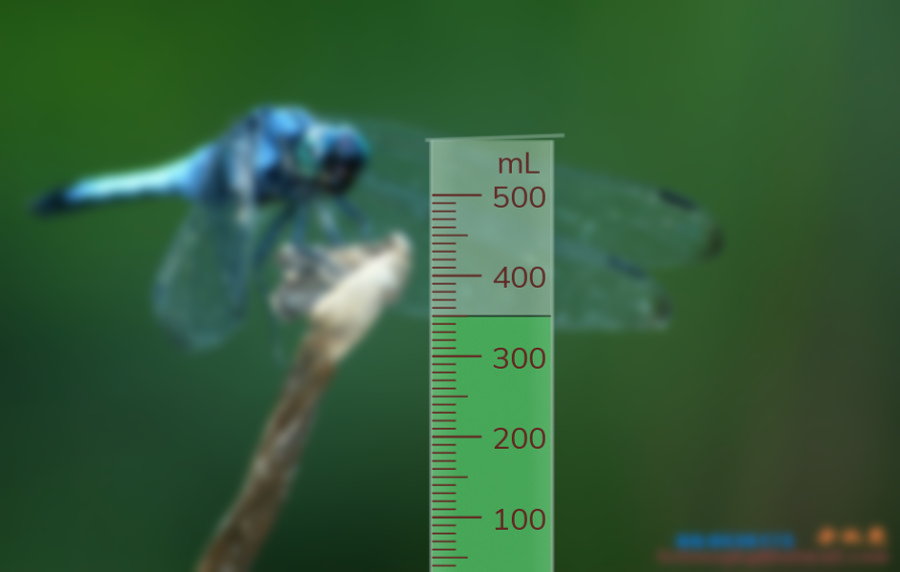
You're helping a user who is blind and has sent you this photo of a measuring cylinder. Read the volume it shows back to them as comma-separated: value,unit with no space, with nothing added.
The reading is 350,mL
